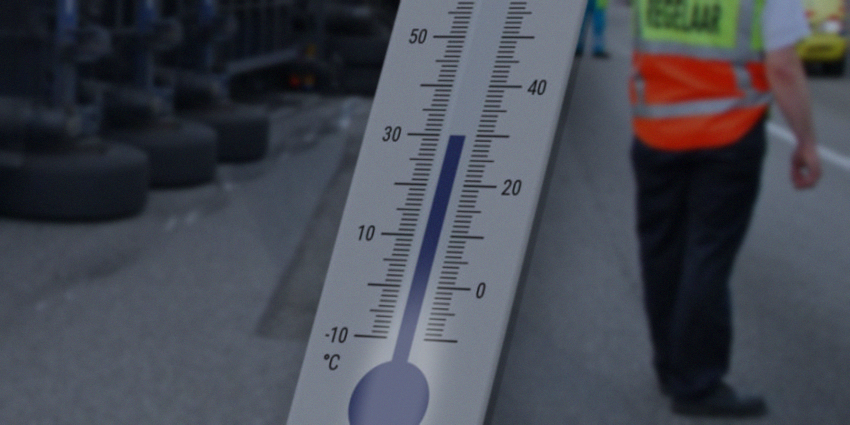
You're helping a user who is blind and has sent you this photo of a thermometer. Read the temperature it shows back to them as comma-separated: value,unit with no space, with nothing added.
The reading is 30,°C
